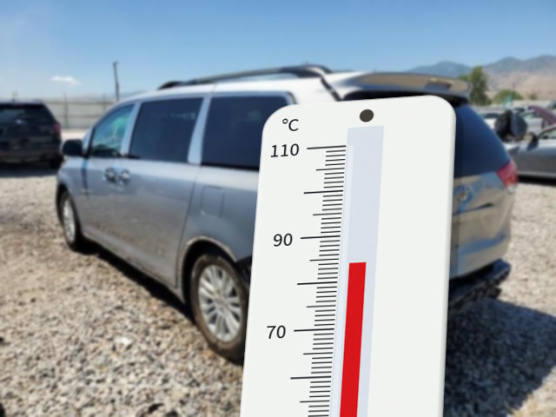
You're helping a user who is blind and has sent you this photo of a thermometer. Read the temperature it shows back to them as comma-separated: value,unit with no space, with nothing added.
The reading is 84,°C
